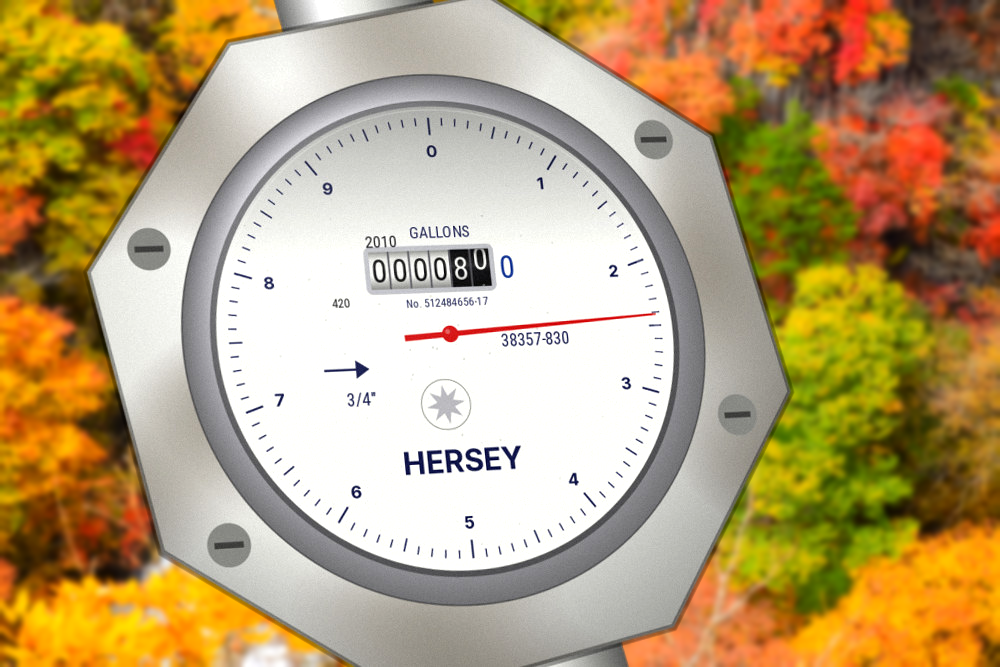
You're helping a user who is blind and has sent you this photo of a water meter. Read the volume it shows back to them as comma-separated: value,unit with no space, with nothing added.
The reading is 802.4,gal
